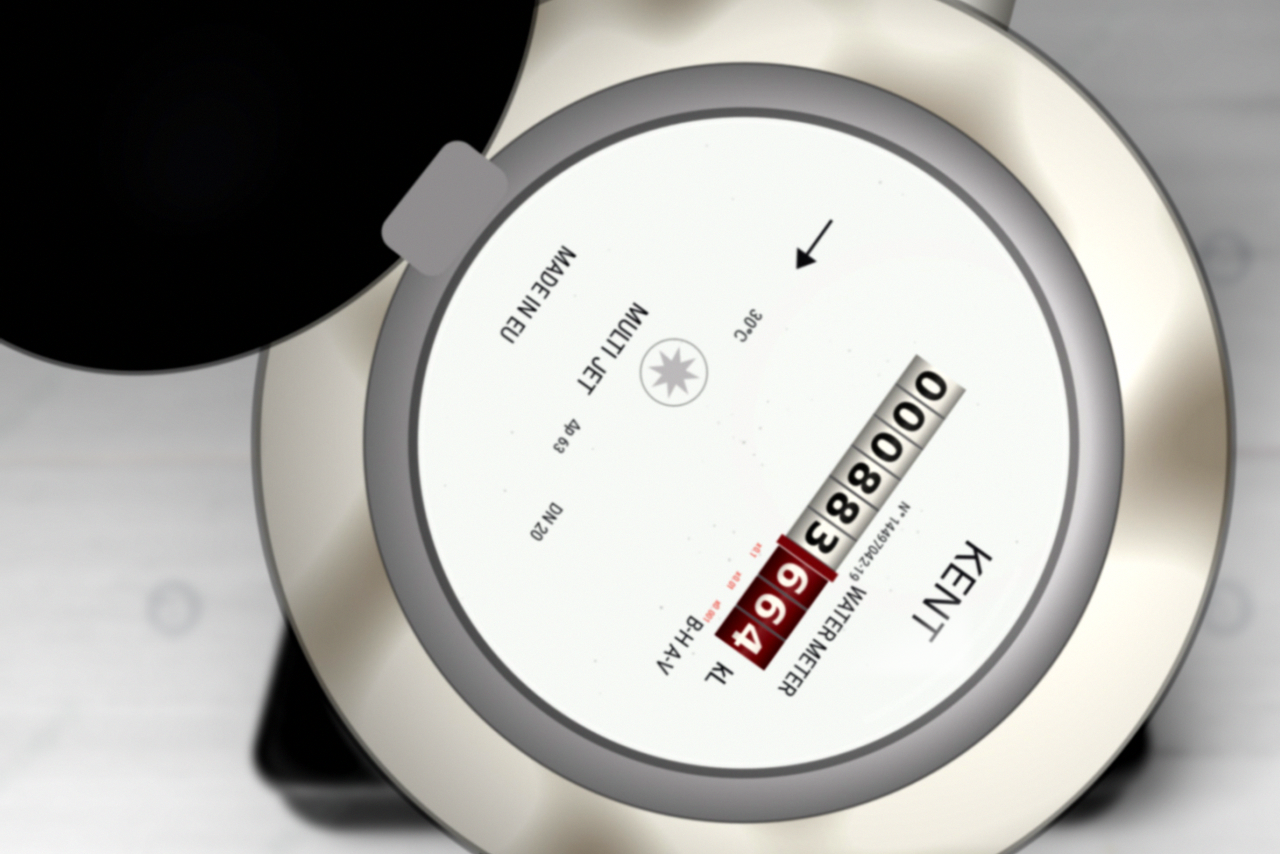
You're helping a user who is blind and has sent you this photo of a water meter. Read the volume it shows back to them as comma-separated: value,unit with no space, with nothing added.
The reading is 883.664,kL
